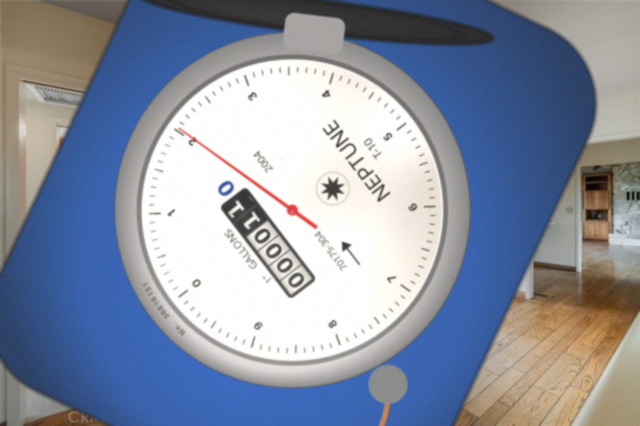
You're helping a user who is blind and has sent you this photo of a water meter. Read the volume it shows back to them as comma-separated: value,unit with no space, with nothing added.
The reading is 112.0,gal
